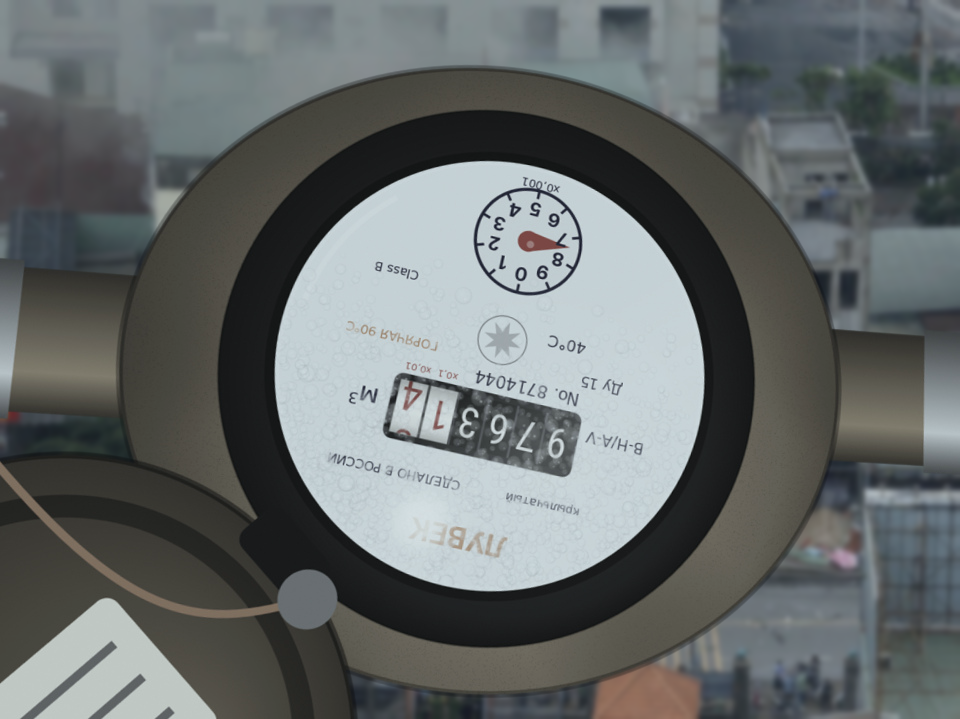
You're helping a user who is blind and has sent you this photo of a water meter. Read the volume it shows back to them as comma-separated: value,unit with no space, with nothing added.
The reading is 9763.137,m³
